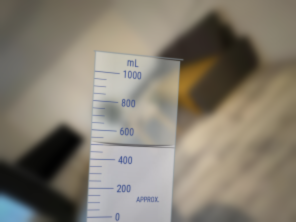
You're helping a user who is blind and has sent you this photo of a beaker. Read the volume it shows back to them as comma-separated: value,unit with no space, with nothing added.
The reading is 500,mL
